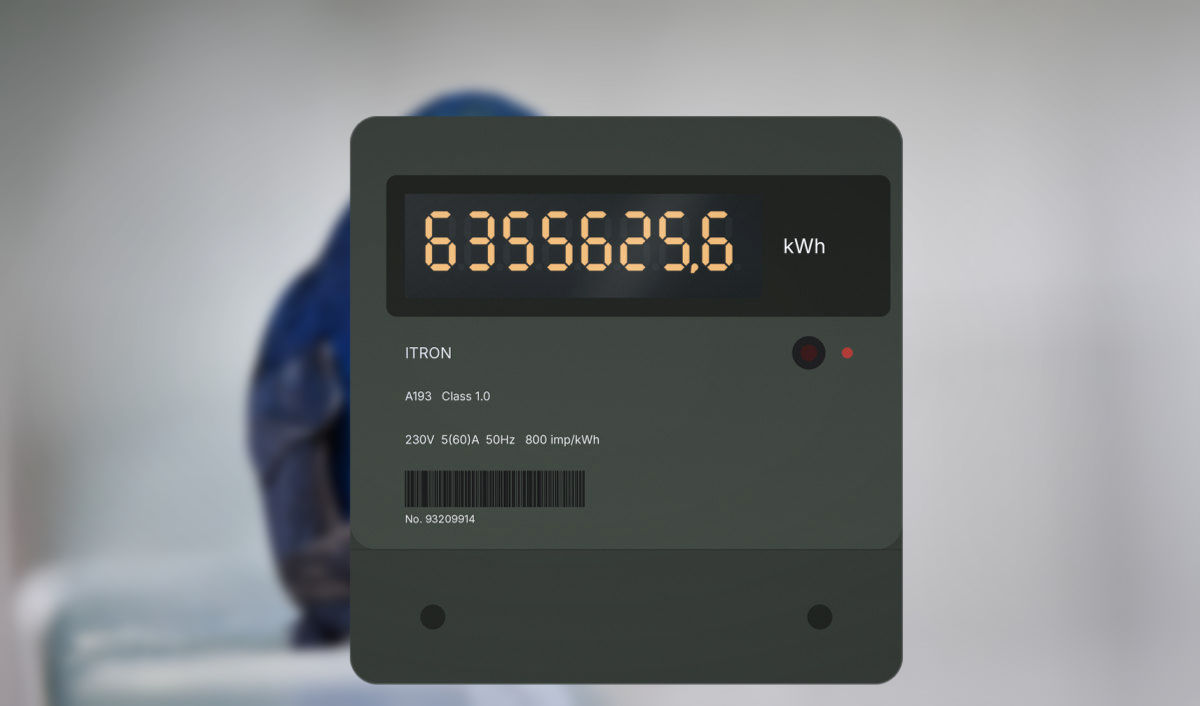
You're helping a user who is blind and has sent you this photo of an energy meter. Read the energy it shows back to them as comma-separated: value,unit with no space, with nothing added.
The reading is 6355625.6,kWh
